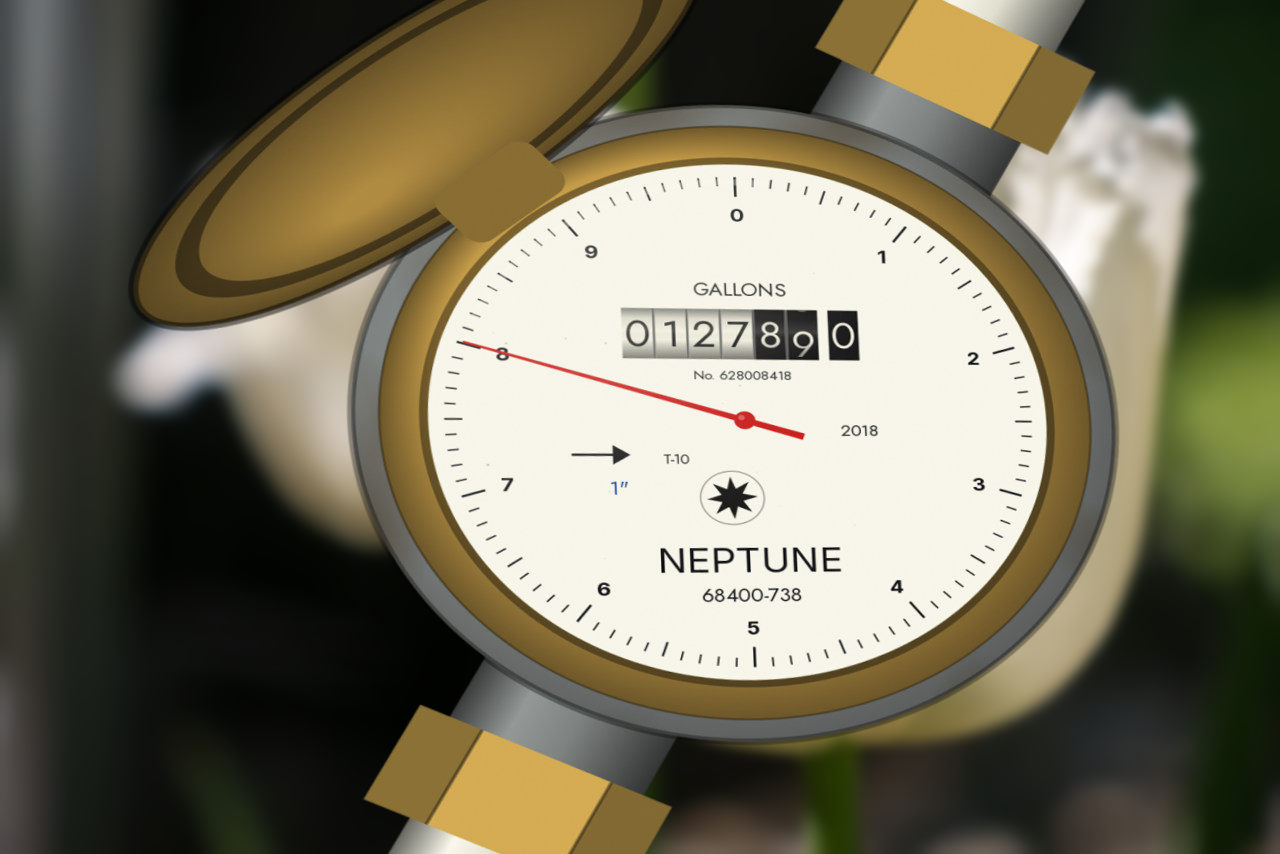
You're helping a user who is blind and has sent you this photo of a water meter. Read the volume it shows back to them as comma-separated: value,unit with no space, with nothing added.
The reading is 127888.0,gal
